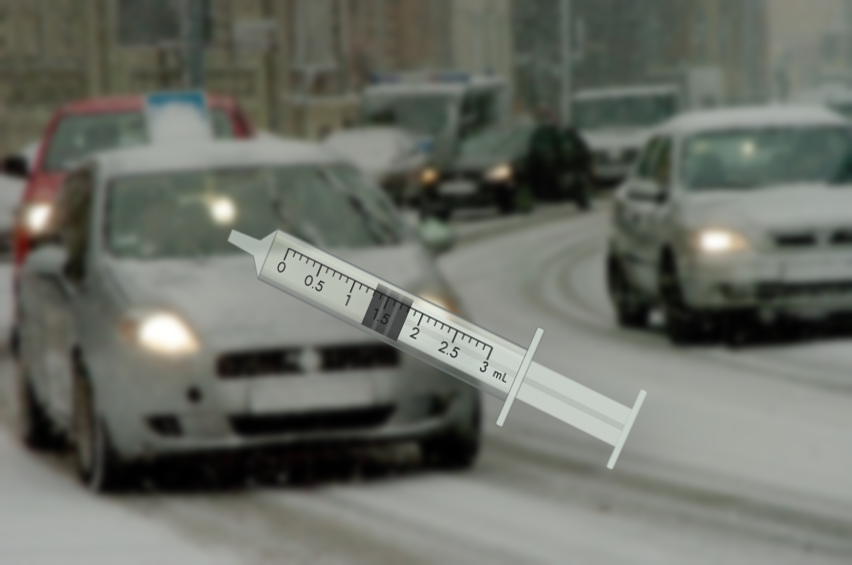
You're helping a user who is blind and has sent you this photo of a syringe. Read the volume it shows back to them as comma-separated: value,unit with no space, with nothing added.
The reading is 1.3,mL
